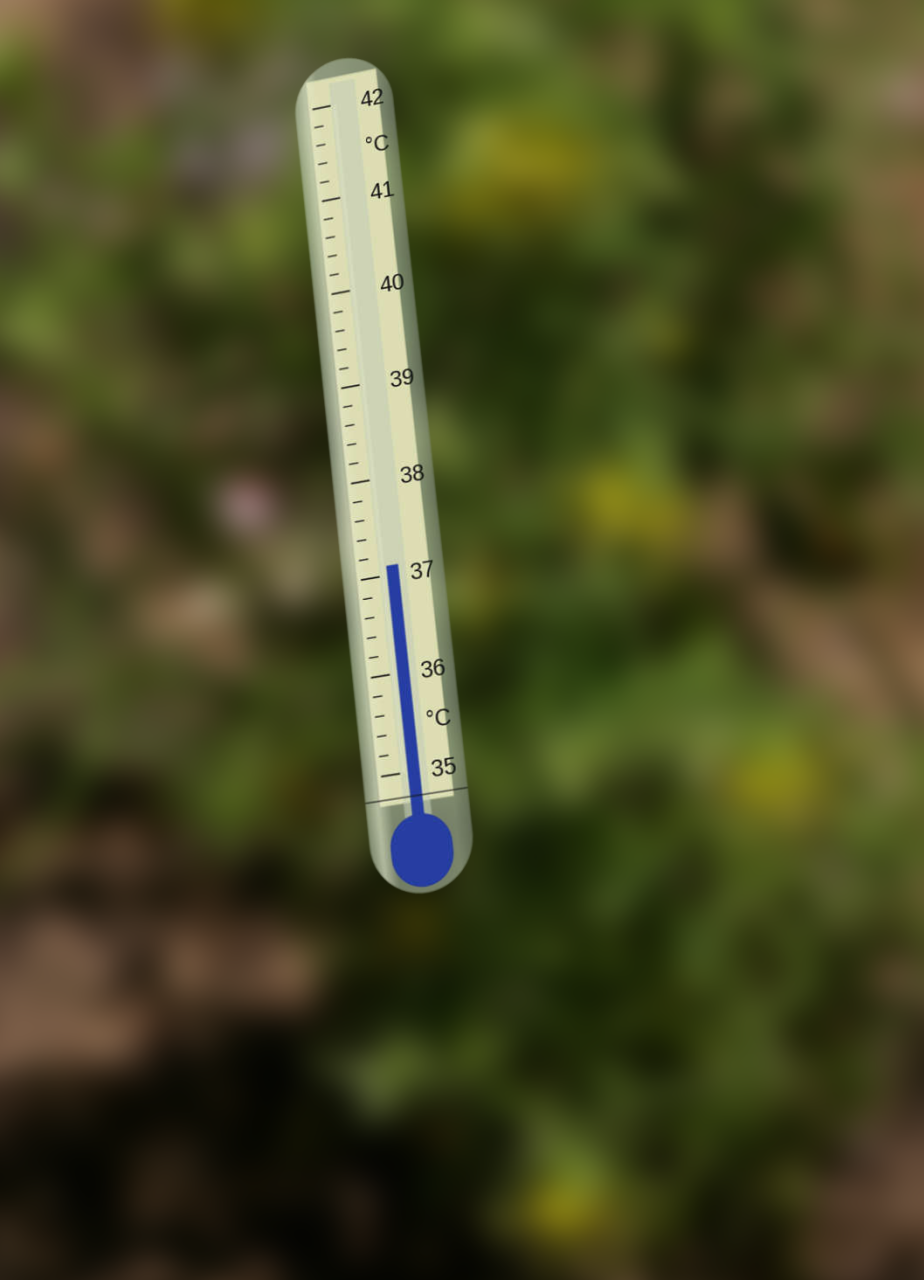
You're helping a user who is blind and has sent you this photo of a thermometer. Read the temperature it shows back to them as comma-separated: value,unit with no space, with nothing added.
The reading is 37.1,°C
